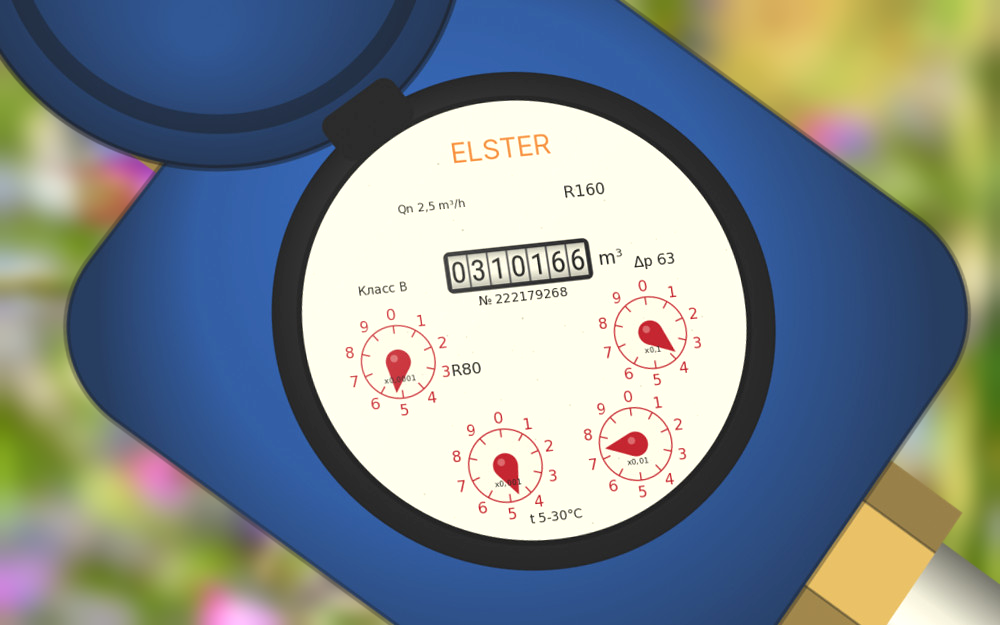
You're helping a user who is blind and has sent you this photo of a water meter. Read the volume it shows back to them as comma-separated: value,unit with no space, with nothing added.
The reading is 310166.3745,m³
